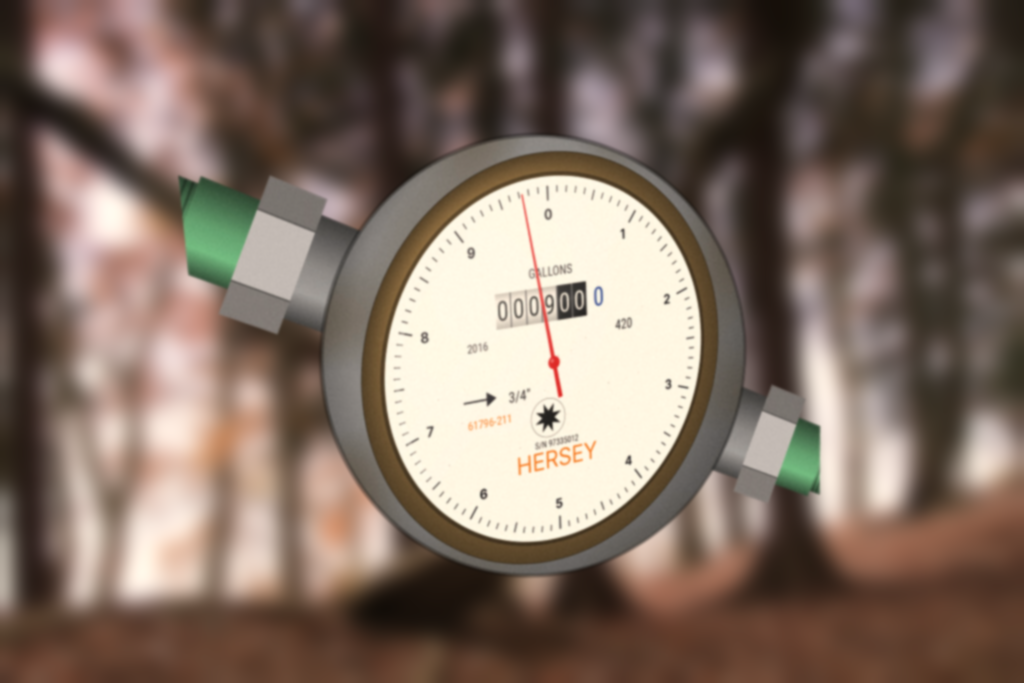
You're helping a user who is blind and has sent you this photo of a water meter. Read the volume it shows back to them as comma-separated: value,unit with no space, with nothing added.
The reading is 8999.7,gal
